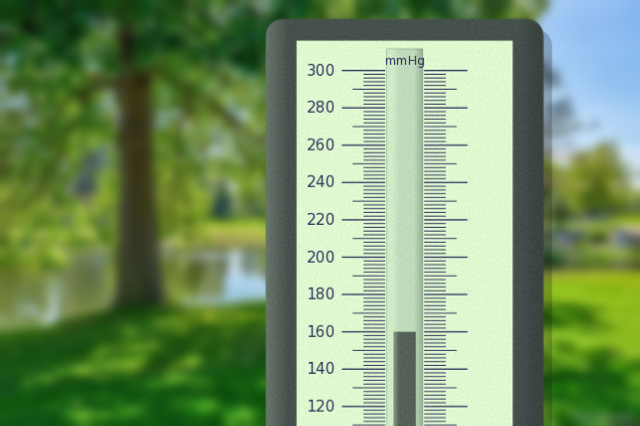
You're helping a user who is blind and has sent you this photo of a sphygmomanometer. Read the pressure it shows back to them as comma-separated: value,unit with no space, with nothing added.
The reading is 160,mmHg
